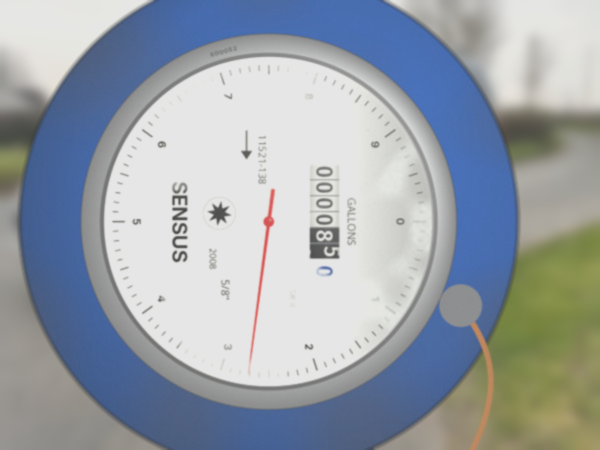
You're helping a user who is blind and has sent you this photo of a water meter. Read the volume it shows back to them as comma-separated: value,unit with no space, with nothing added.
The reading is 852.7,gal
